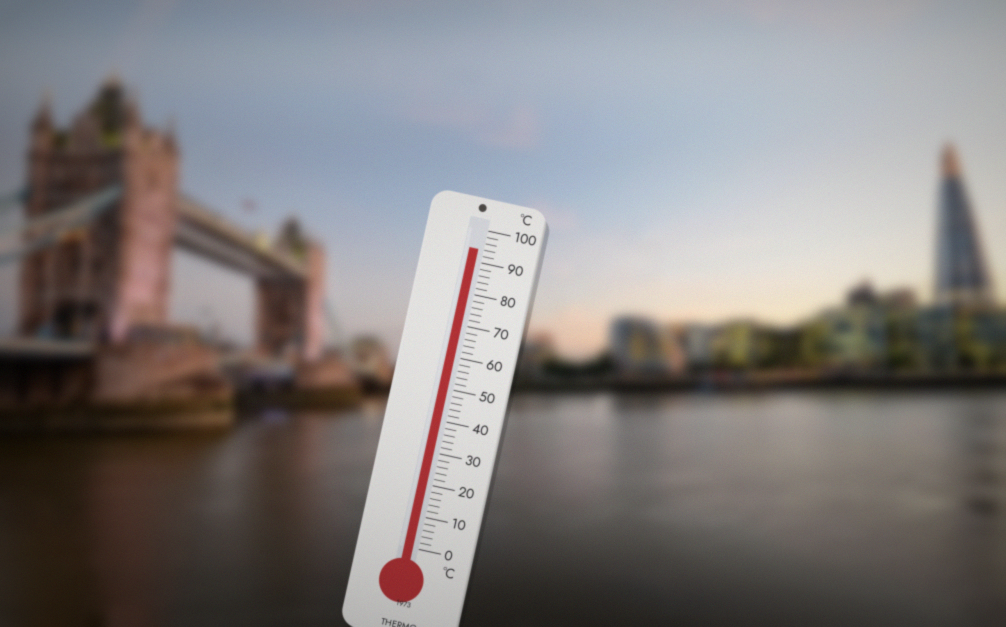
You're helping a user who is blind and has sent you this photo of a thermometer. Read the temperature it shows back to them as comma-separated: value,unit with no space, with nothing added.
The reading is 94,°C
